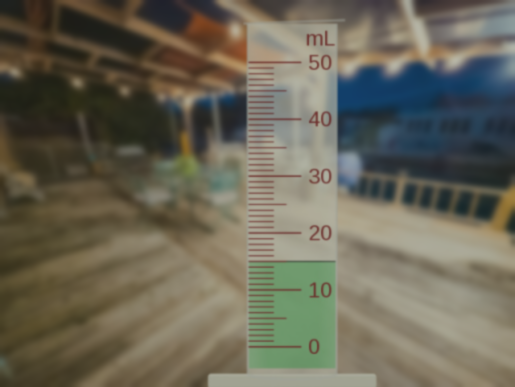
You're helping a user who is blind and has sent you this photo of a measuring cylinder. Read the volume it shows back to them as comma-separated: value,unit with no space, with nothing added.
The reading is 15,mL
